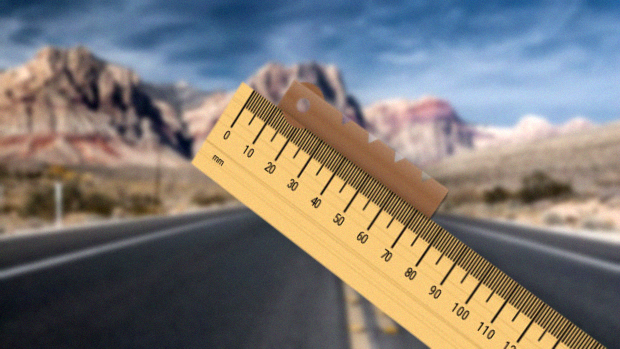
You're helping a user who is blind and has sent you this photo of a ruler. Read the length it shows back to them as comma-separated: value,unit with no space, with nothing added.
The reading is 65,mm
